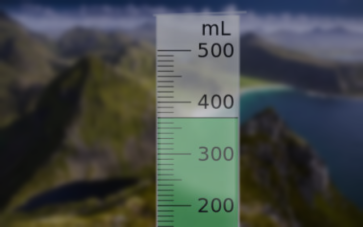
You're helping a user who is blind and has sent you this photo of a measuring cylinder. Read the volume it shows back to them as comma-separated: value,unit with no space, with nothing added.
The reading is 370,mL
